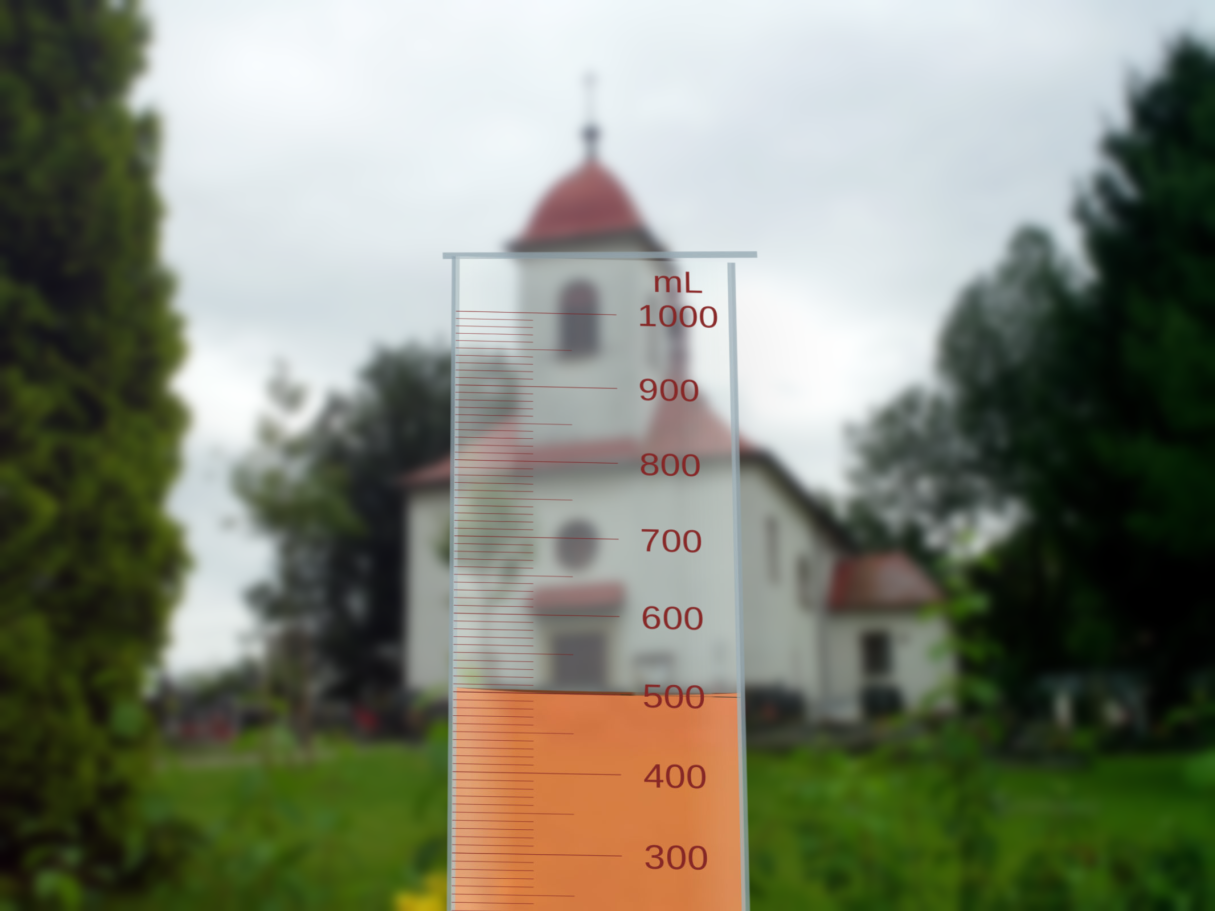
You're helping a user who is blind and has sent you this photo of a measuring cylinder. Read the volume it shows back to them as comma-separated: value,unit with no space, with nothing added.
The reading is 500,mL
